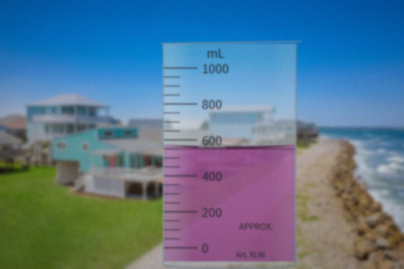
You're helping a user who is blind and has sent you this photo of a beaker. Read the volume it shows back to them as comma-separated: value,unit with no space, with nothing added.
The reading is 550,mL
